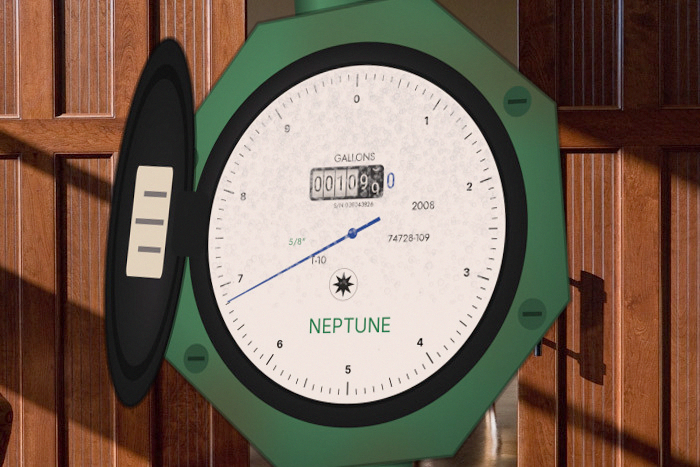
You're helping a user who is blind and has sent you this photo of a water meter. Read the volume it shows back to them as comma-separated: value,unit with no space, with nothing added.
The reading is 10986.8,gal
